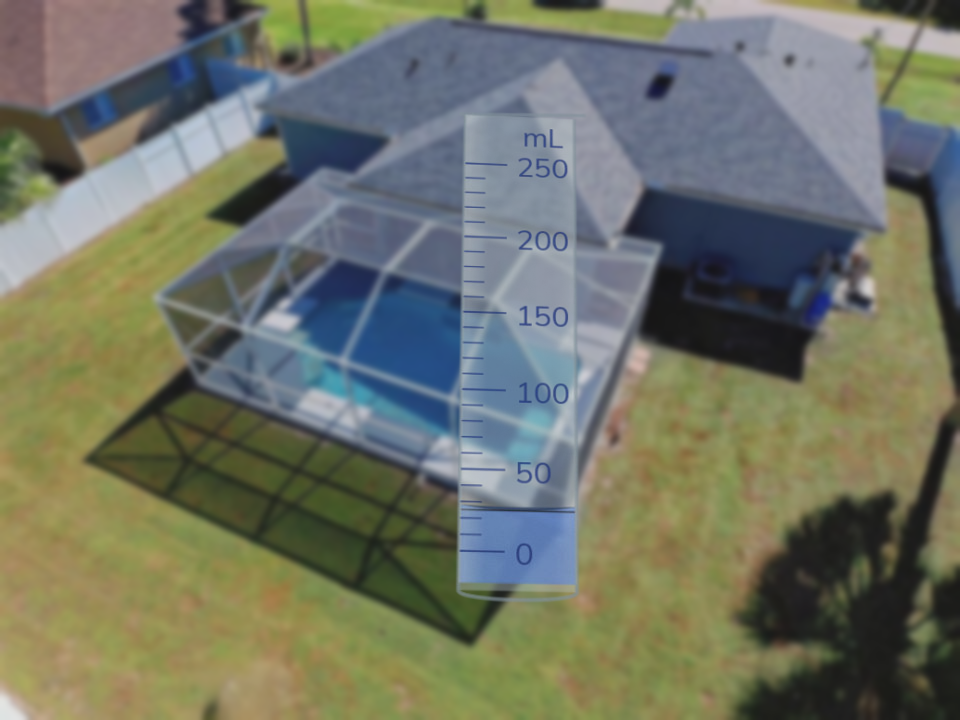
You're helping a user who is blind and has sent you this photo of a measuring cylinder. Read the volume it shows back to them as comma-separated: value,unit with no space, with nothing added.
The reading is 25,mL
